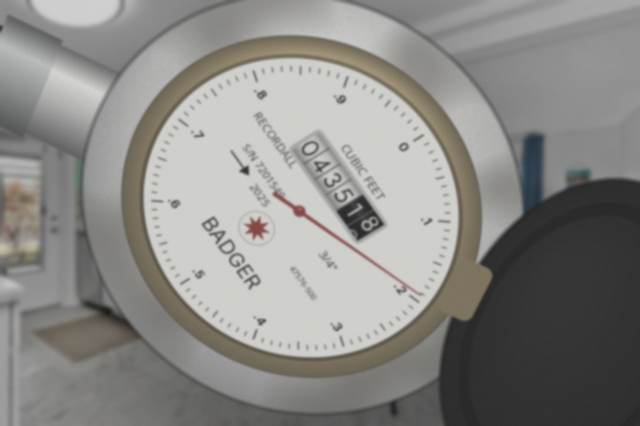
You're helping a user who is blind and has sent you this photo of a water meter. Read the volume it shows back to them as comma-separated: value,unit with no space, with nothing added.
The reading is 43518.19,ft³
